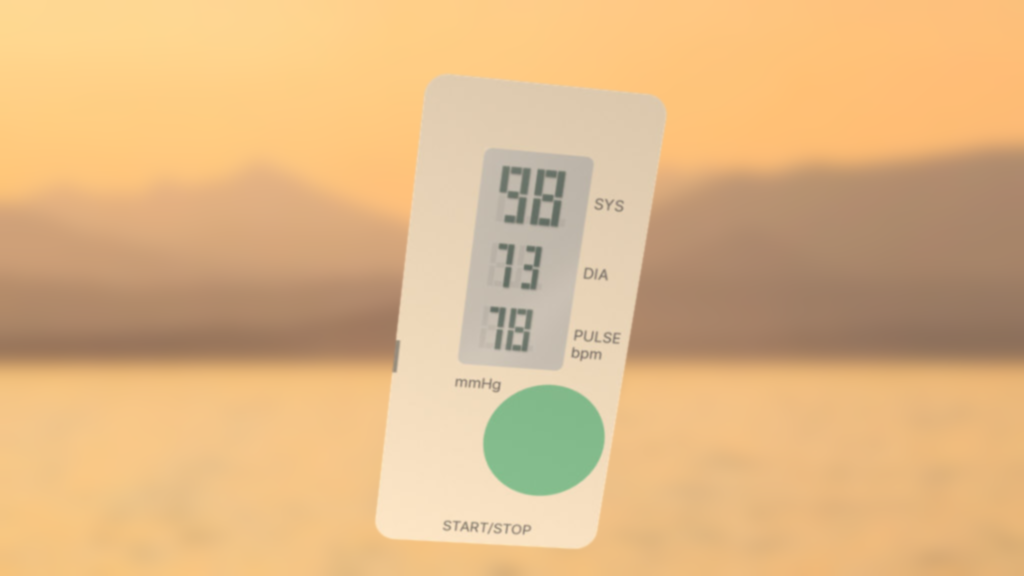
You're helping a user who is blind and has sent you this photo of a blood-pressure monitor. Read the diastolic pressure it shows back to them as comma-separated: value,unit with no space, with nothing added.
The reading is 73,mmHg
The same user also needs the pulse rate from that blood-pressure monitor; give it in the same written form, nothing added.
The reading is 78,bpm
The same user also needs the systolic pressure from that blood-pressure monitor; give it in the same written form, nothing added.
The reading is 98,mmHg
